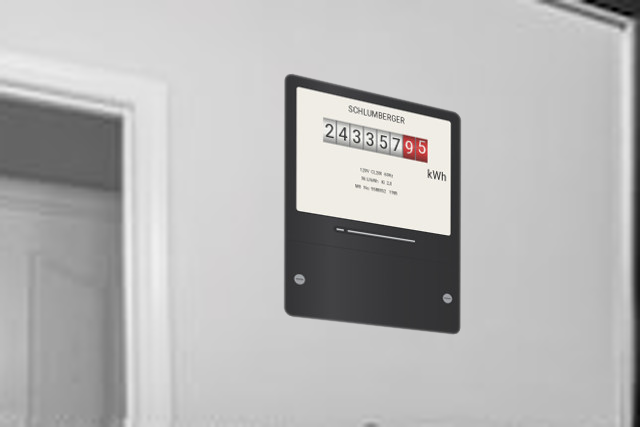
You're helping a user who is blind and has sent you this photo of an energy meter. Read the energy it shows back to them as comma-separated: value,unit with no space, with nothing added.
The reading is 243357.95,kWh
